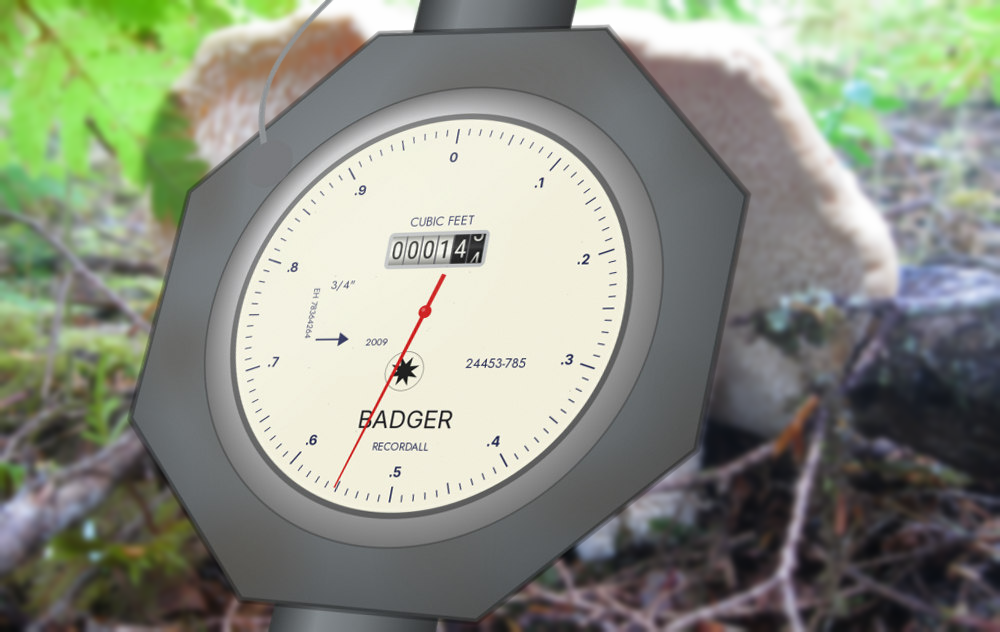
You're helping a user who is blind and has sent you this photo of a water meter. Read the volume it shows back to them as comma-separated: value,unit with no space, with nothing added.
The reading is 143.55,ft³
